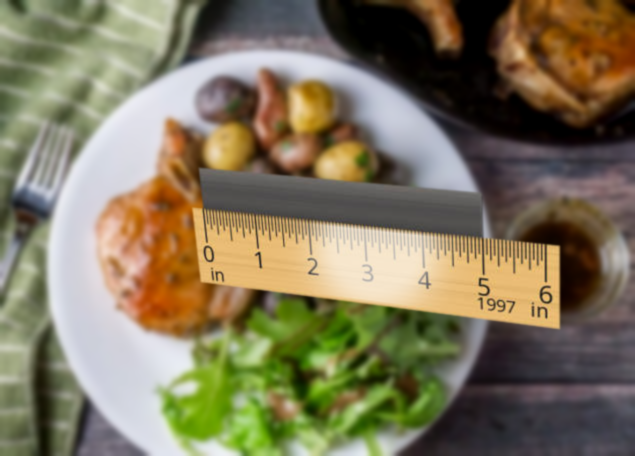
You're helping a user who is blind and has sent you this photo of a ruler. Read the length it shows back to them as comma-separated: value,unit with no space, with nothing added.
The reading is 5,in
